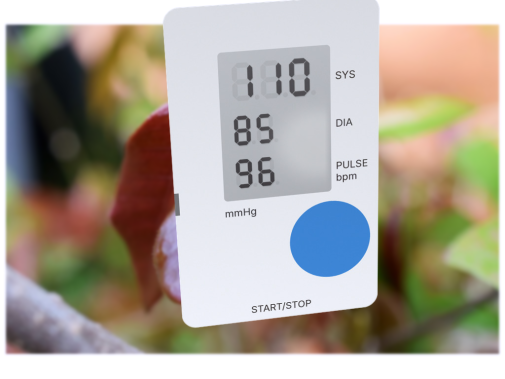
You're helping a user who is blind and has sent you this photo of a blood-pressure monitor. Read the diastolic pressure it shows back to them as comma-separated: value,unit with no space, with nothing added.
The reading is 85,mmHg
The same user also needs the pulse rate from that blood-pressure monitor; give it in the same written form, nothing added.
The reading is 96,bpm
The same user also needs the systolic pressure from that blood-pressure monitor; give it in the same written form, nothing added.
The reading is 110,mmHg
